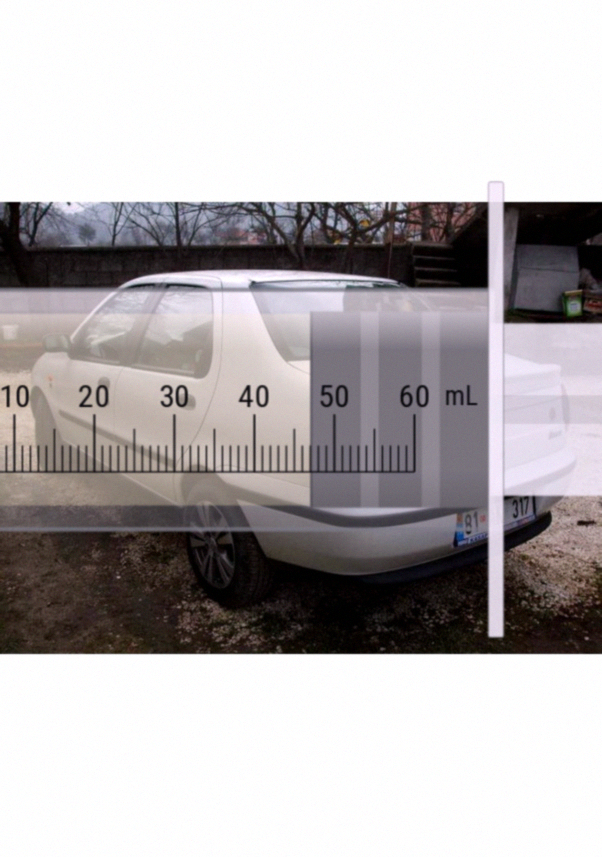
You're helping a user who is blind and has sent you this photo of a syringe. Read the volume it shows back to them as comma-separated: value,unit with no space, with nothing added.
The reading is 47,mL
